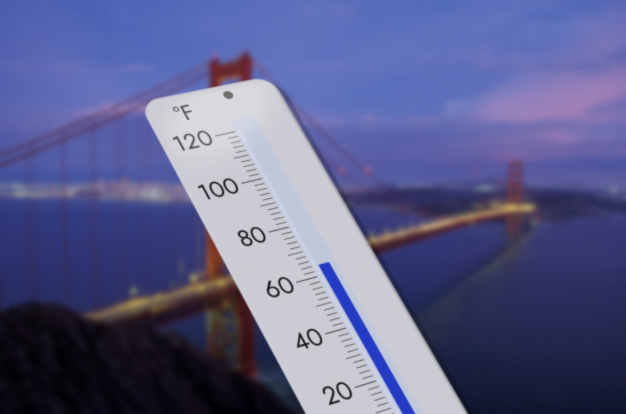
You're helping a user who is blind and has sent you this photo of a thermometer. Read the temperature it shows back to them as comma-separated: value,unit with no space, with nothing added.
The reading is 64,°F
